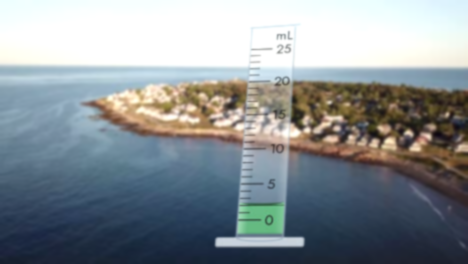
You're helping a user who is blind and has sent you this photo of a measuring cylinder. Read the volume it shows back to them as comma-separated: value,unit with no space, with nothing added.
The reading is 2,mL
